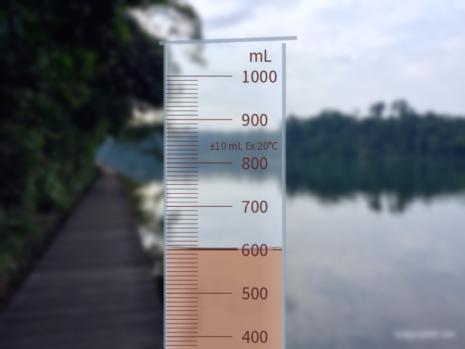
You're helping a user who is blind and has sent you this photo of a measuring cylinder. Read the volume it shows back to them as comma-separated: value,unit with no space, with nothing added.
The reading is 600,mL
